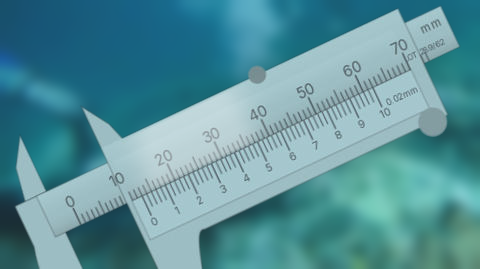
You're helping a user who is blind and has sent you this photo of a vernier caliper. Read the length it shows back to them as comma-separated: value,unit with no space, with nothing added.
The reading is 13.0,mm
